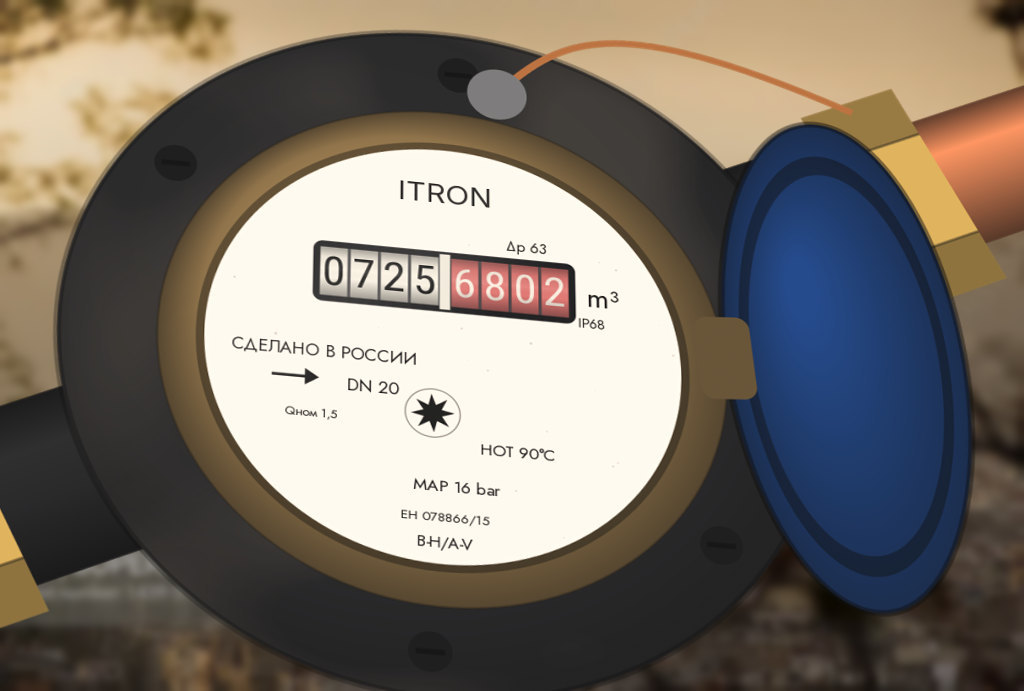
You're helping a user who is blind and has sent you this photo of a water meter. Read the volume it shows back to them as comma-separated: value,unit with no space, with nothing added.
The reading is 725.6802,m³
